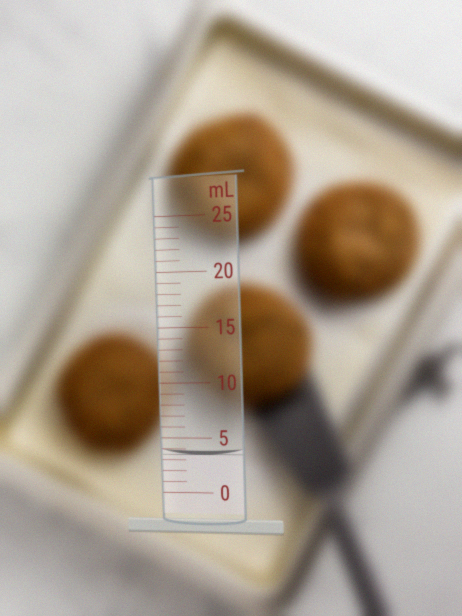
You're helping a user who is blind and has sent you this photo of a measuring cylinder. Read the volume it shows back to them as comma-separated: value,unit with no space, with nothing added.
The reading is 3.5,mL
